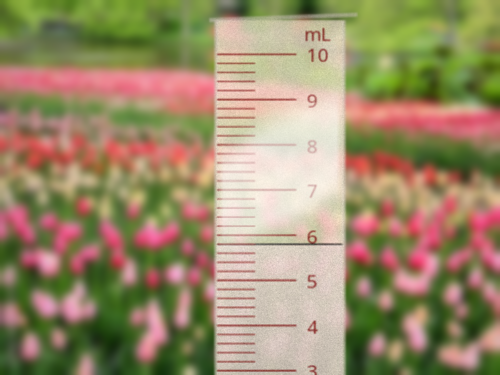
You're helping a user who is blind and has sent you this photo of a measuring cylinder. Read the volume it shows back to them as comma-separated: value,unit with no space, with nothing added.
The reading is 5.8,mL
